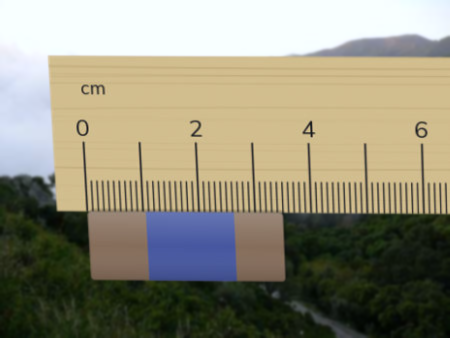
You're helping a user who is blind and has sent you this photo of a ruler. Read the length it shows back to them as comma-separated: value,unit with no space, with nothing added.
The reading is 3.5,cm
